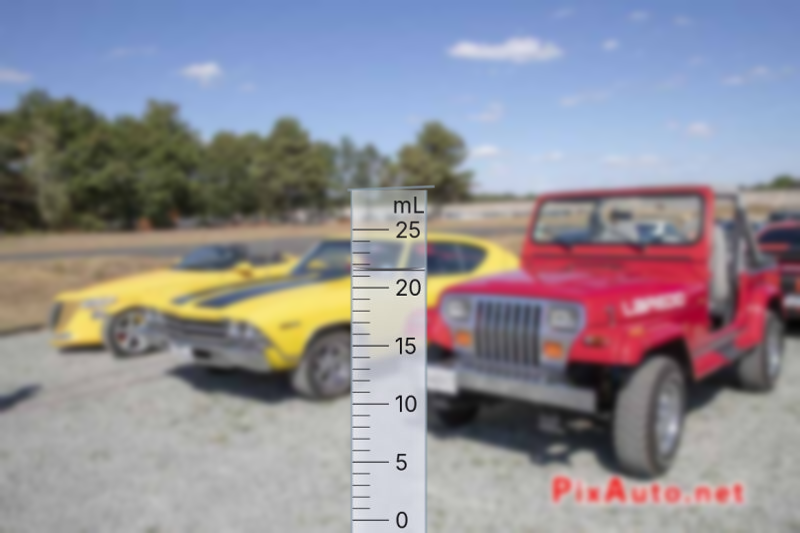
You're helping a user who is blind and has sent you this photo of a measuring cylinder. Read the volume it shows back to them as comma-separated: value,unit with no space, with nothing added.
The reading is 21.5,mL
